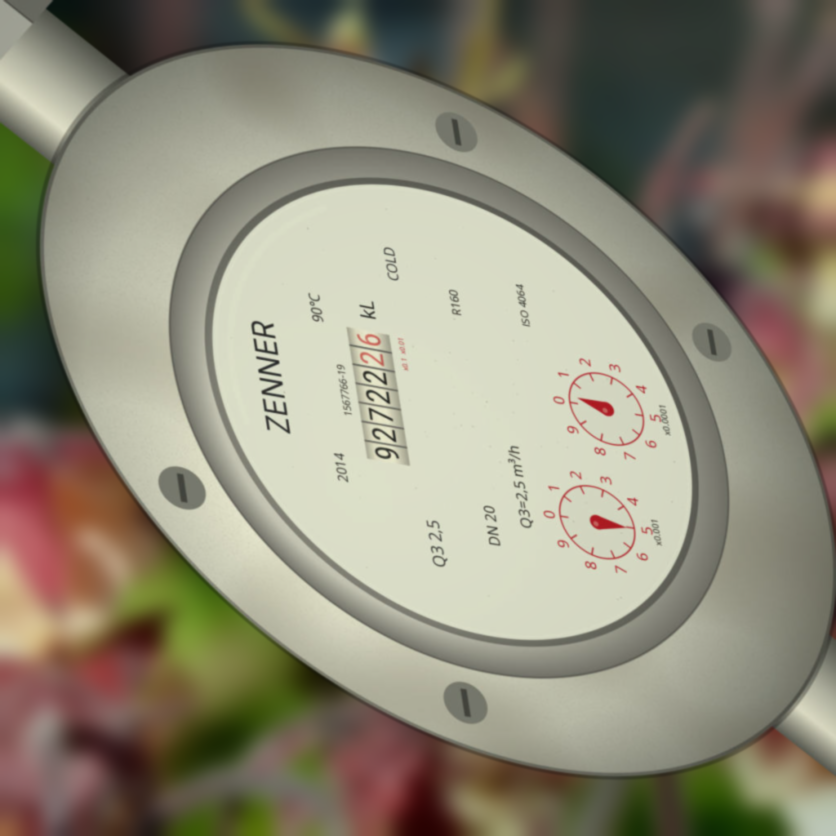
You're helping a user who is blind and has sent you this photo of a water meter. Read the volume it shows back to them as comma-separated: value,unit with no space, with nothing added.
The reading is 92722.2650,kL
